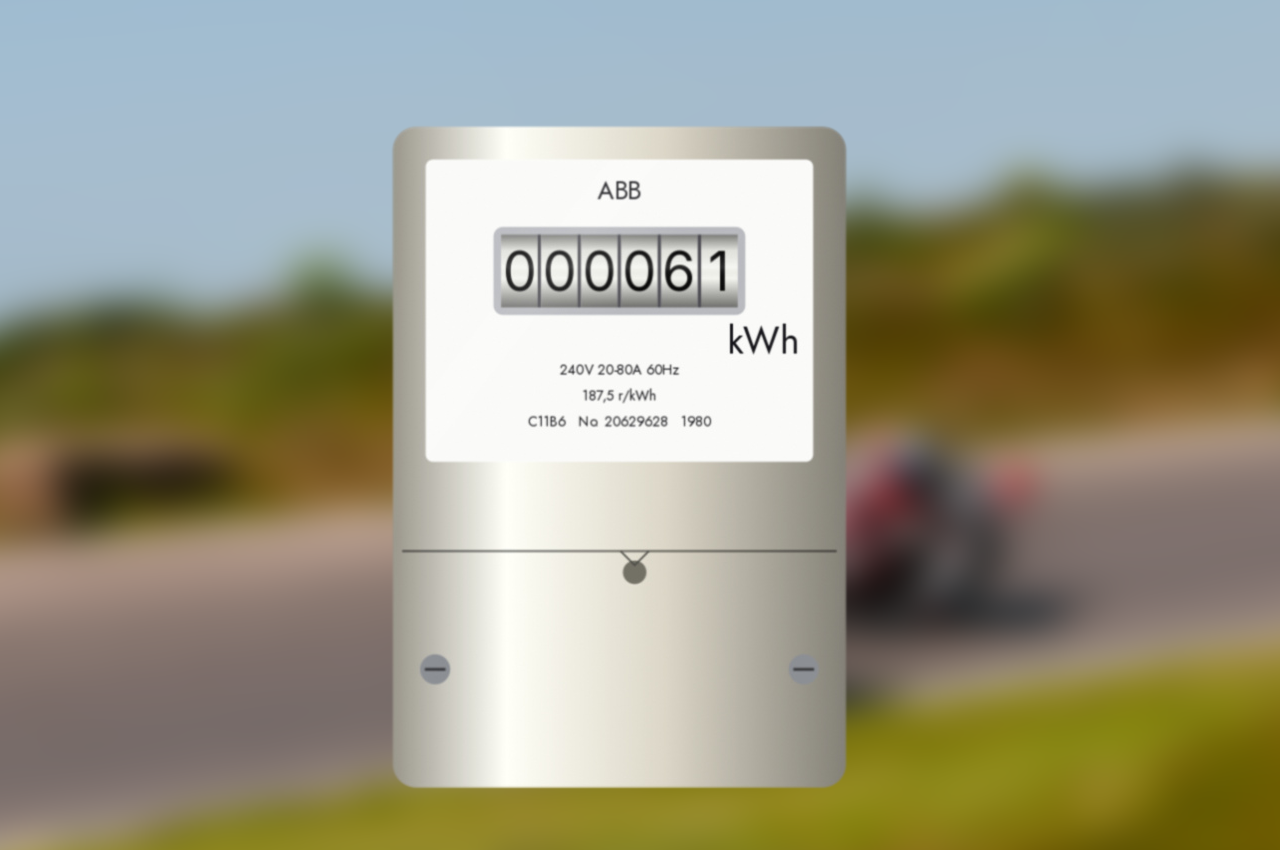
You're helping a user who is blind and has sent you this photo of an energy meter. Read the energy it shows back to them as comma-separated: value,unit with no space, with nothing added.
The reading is 61,kWh
